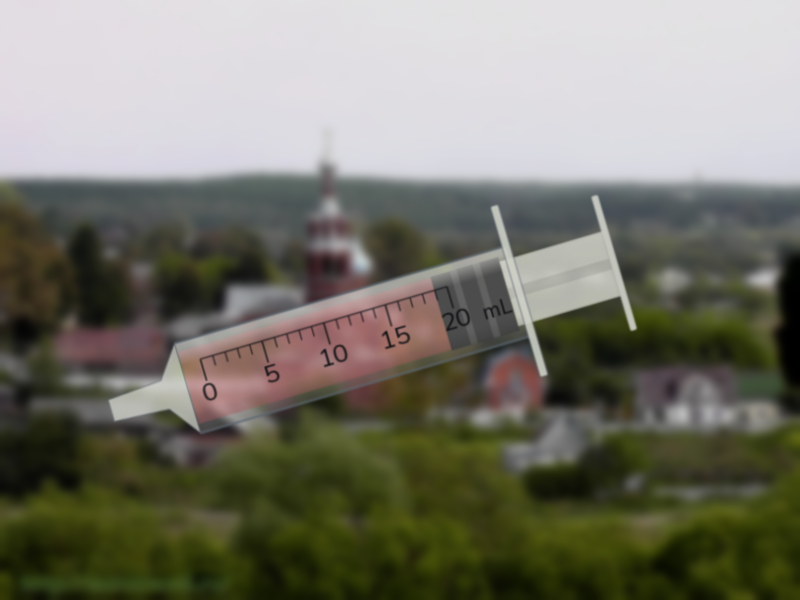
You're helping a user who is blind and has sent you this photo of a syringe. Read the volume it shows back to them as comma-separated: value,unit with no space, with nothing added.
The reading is 19,mL
